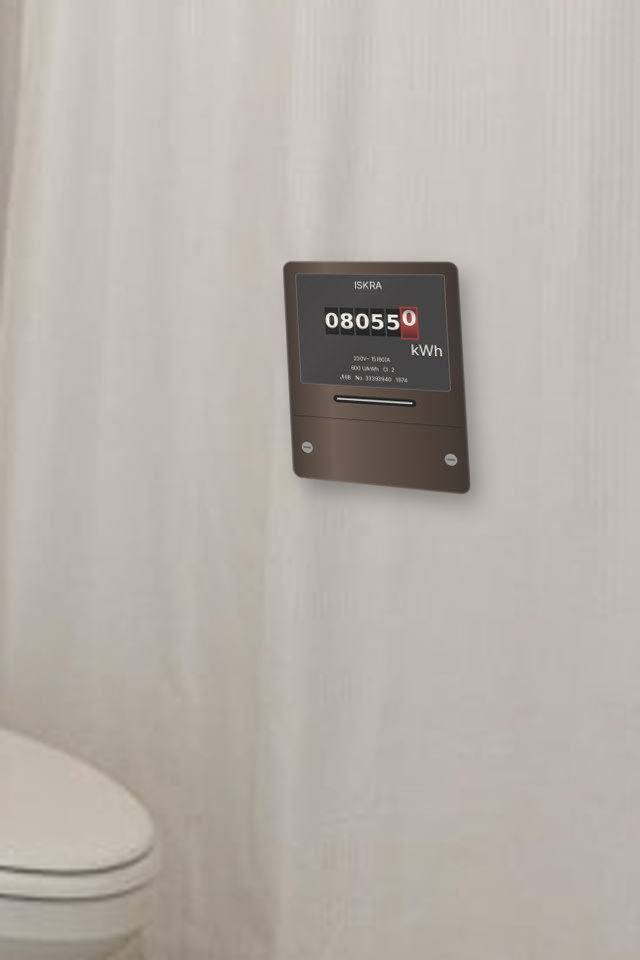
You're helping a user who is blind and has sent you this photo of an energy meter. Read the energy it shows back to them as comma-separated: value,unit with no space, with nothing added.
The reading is 8055.0,kWh
